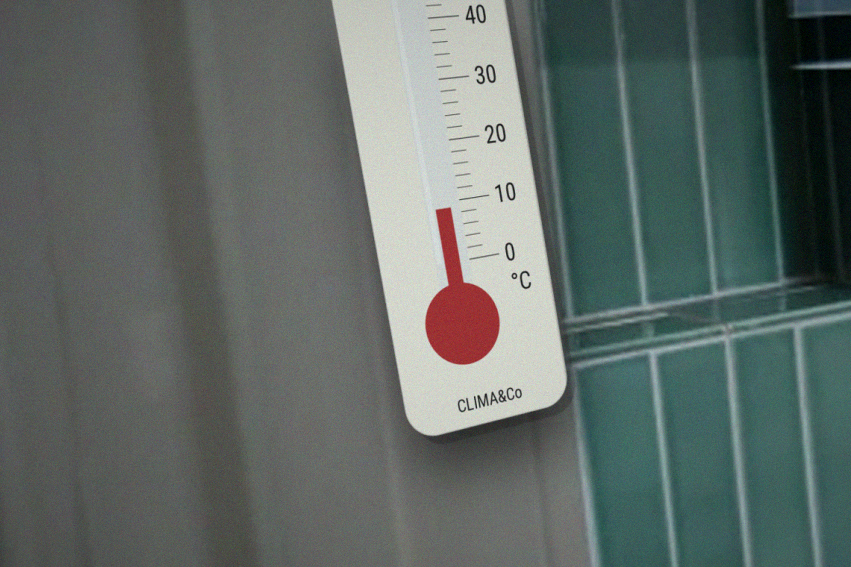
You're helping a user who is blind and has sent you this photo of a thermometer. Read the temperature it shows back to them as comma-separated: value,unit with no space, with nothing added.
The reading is 9,°C
